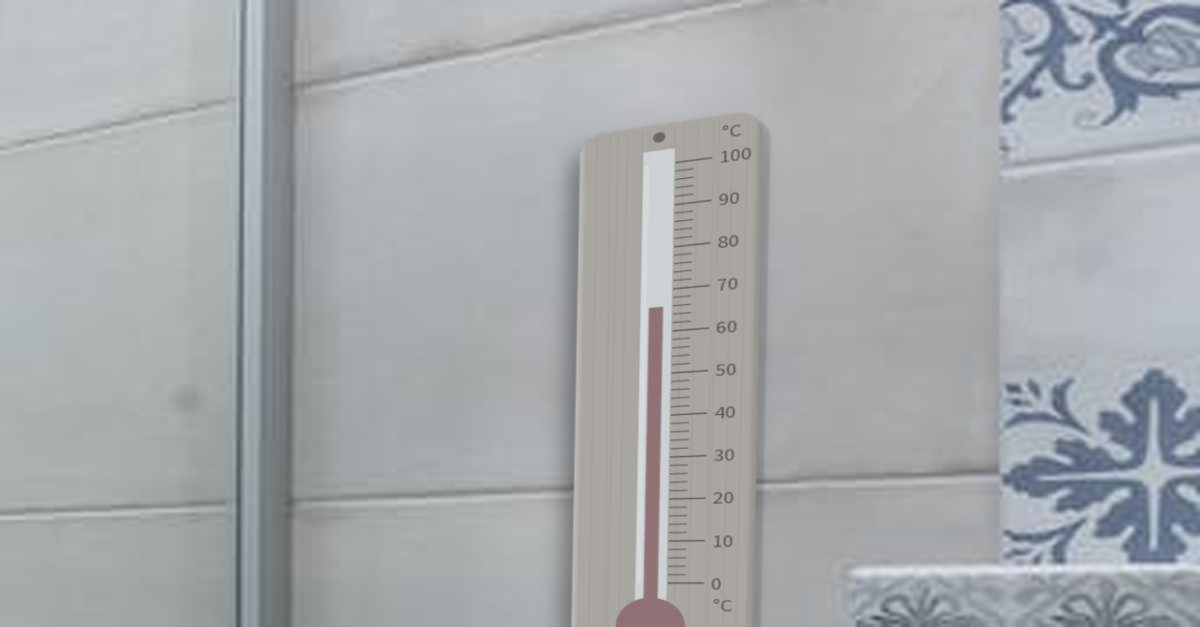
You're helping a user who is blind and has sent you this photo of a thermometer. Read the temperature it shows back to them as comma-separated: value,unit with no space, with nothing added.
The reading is 66,°C
